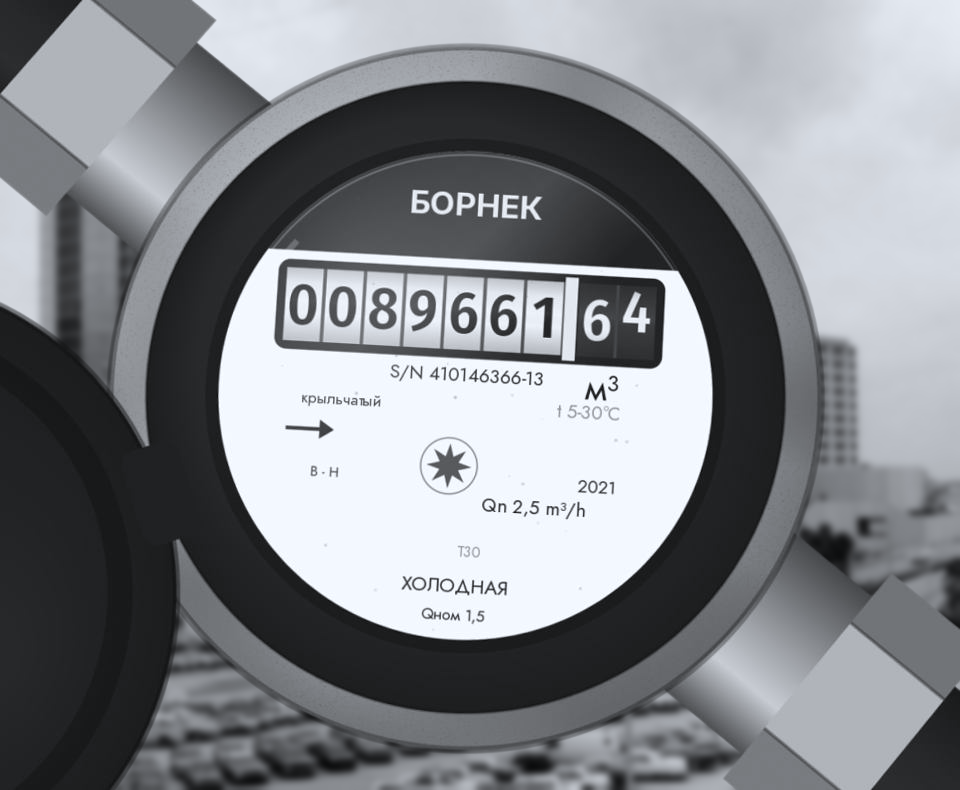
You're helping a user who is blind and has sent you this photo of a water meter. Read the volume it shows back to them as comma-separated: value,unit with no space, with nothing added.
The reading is 89661.64,m³
